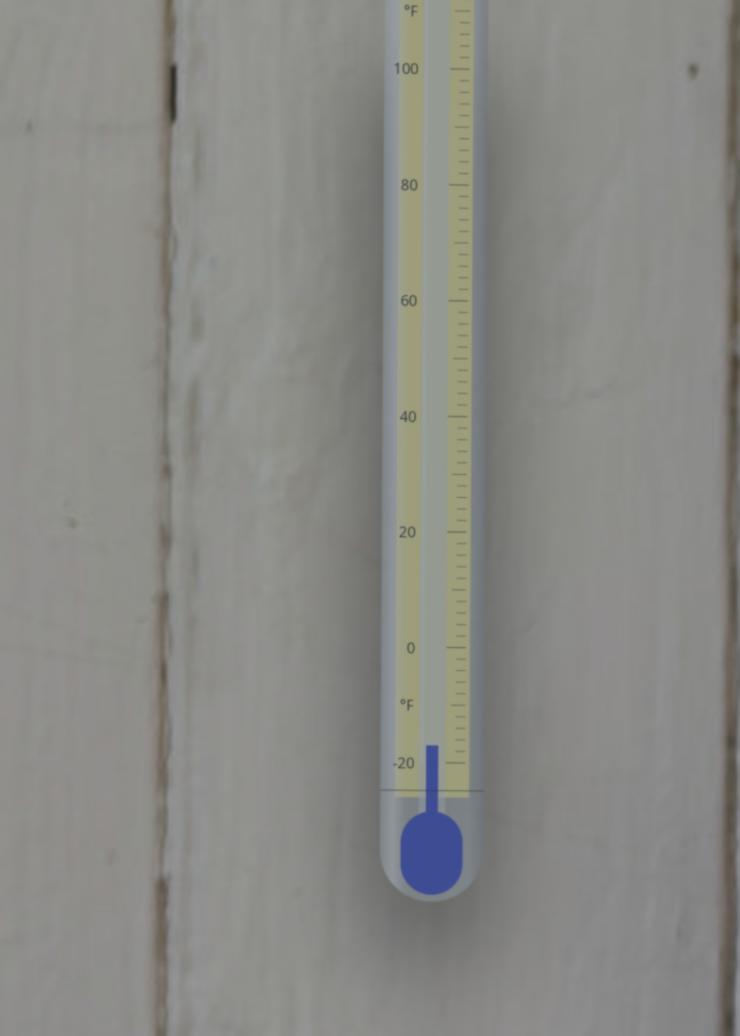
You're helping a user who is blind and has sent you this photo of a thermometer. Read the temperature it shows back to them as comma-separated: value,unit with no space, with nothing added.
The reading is -17,°F
